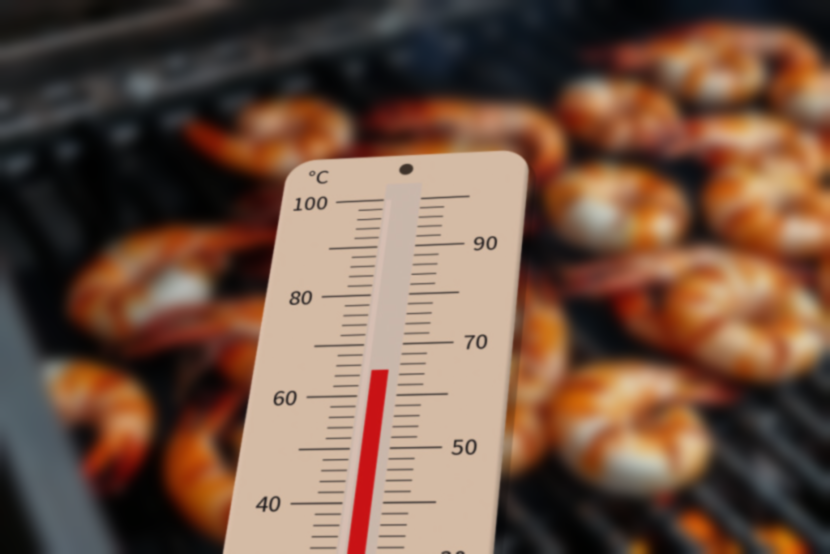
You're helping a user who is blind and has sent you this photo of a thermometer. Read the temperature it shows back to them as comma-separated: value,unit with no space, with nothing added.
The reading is 65,°C
